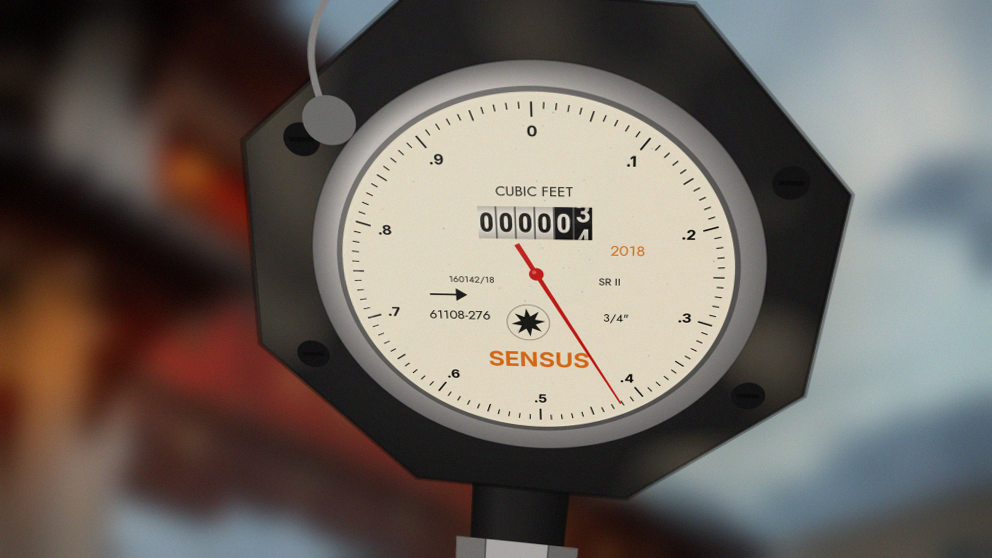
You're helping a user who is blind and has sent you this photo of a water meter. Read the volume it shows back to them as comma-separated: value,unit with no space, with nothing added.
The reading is 3.42,ft³
